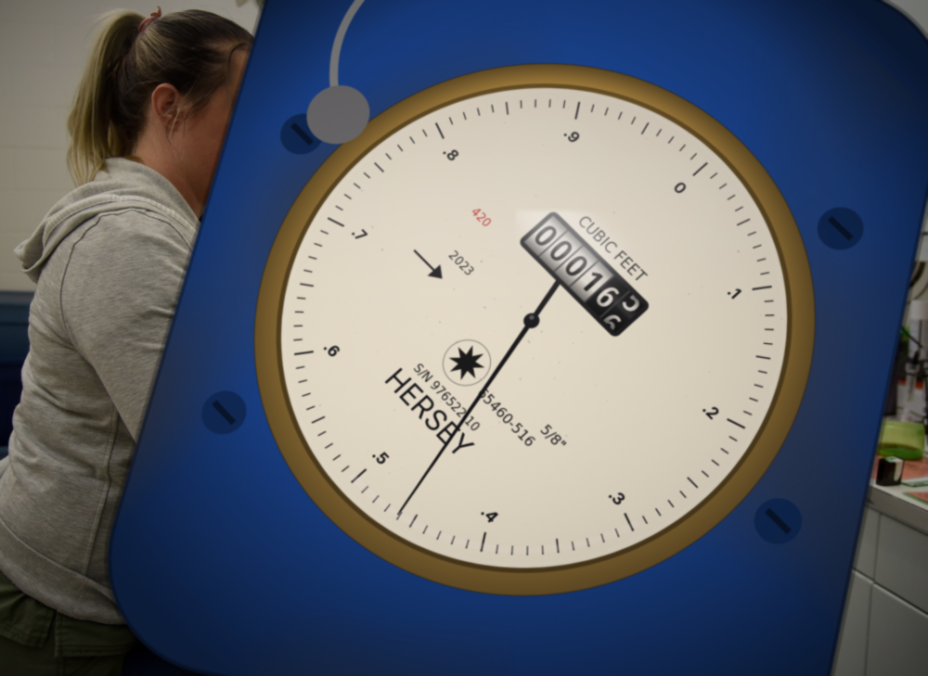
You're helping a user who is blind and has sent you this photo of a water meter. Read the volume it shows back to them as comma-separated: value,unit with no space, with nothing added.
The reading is 165.46,ft³
